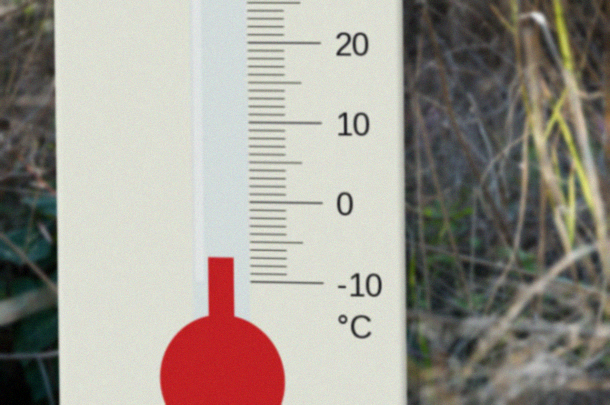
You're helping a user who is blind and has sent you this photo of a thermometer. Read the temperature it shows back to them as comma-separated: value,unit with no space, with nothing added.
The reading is -7,°C
